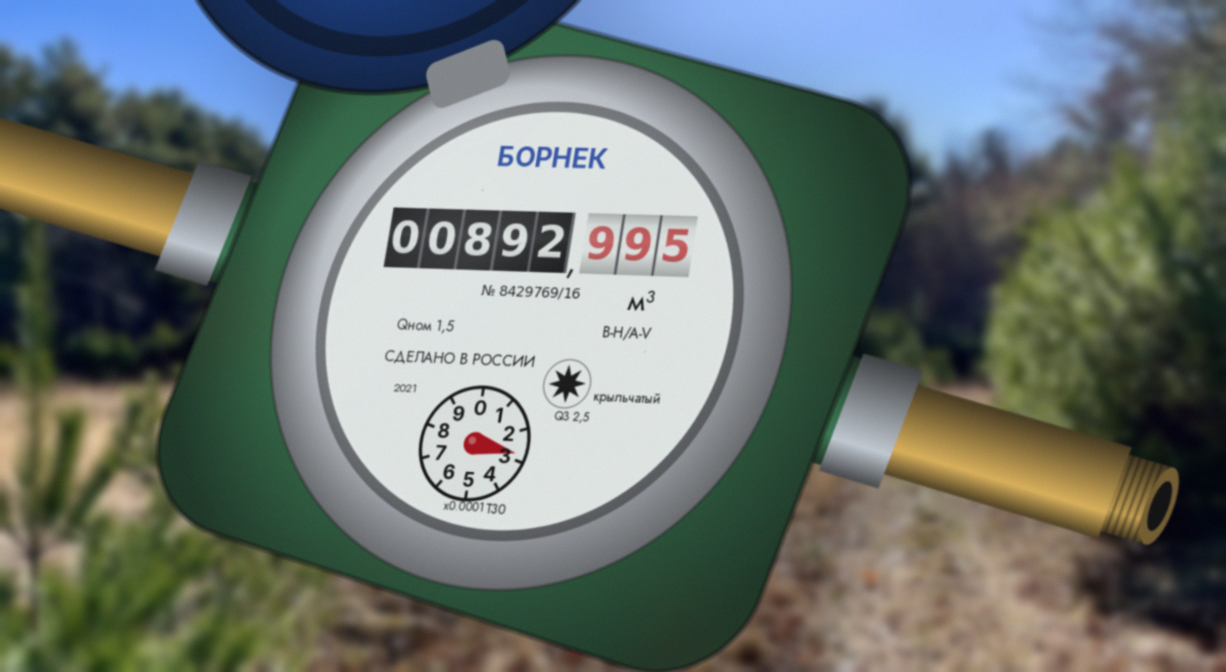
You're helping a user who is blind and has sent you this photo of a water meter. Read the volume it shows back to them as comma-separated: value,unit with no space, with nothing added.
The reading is 892.9952,m³
